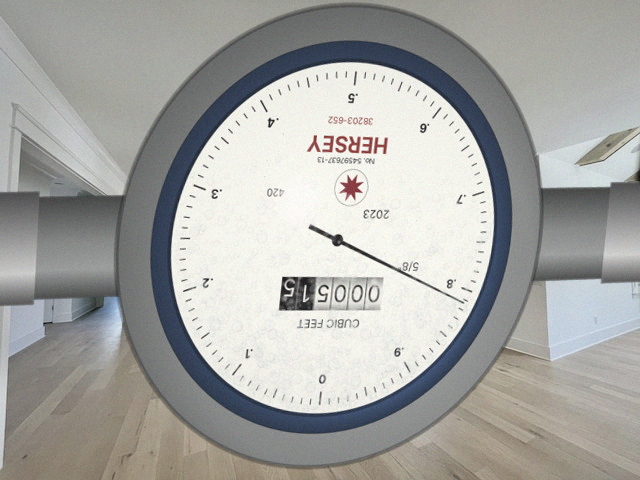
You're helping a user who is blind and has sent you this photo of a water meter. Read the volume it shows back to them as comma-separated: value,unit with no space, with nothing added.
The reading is 514.81,ft³
